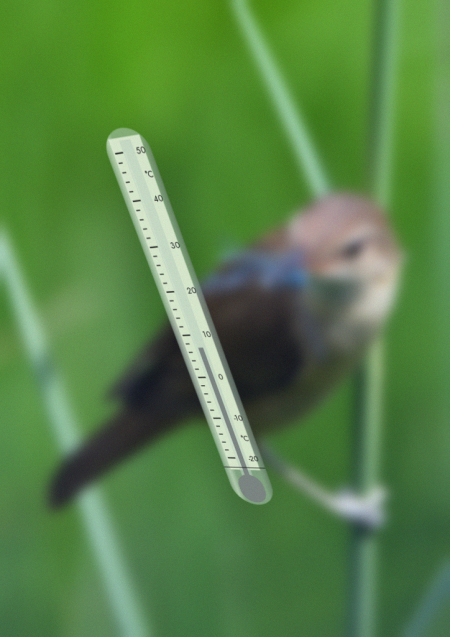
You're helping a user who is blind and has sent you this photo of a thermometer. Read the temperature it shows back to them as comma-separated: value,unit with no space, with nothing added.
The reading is 7,°C
